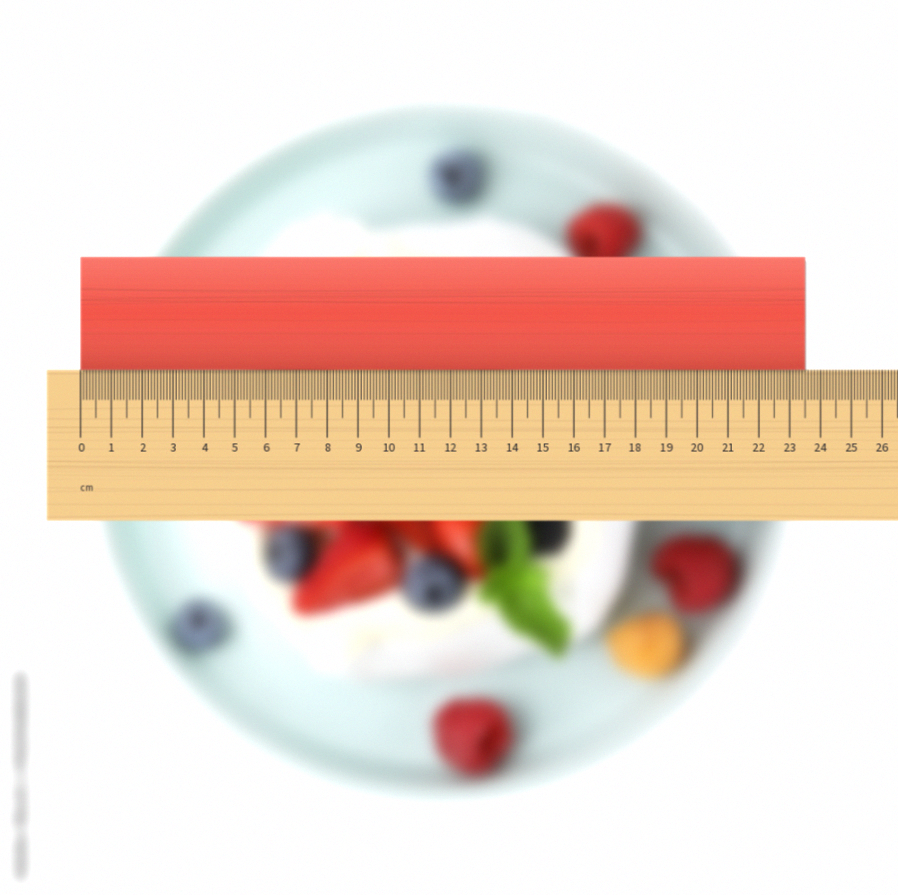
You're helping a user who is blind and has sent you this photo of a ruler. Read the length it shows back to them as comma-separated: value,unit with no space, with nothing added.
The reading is 23.5,cm
